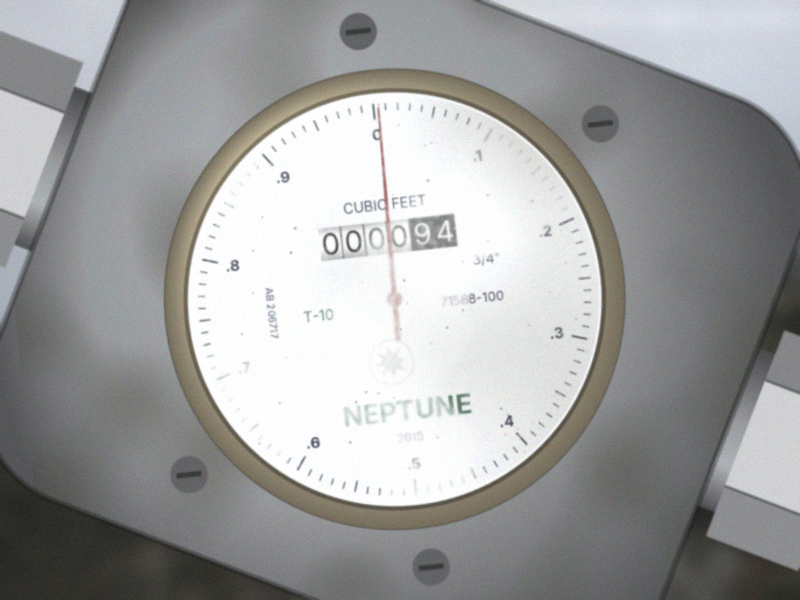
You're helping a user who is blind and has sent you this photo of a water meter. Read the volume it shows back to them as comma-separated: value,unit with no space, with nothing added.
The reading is 94.00,ft³
